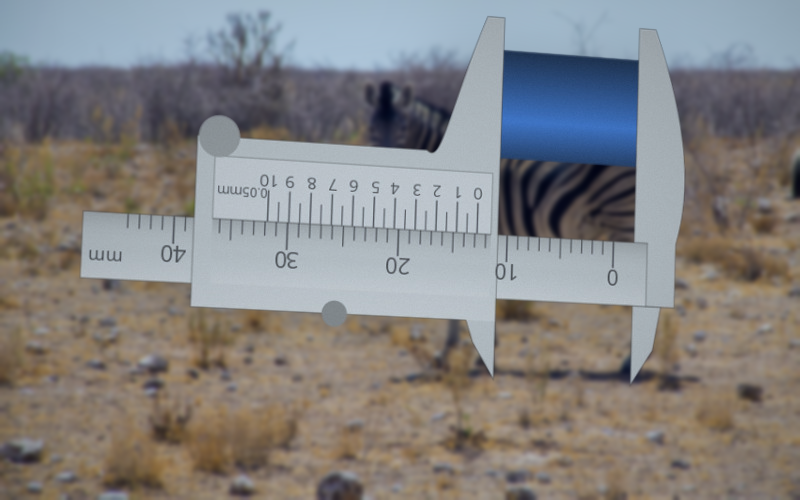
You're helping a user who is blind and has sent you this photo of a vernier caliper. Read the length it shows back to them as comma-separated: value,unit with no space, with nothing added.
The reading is 12.8,mm
